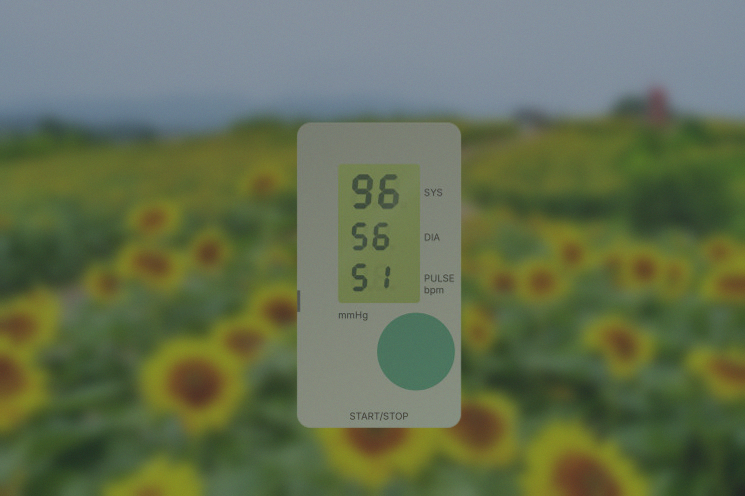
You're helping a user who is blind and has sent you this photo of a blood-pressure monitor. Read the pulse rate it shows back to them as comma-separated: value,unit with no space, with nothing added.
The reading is 51,bpm
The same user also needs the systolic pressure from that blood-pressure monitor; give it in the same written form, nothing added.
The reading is 96,mmHg
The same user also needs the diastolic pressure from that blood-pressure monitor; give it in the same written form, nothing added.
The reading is 56,mmHg
